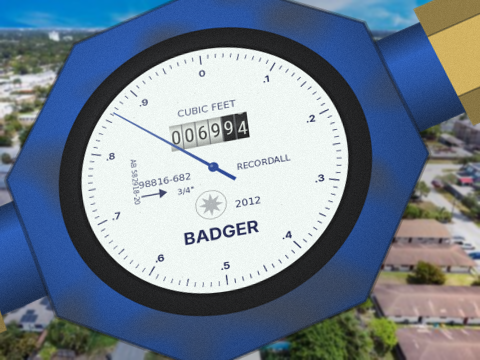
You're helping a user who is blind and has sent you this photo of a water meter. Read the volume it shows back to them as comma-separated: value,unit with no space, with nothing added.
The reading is 6993.86,ft³
